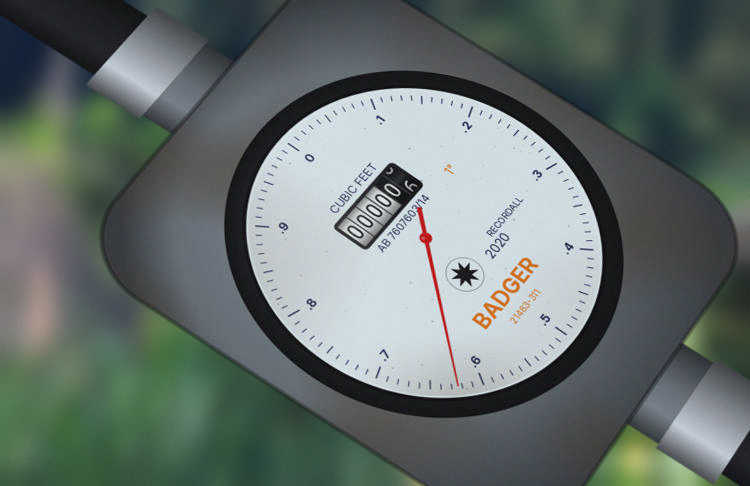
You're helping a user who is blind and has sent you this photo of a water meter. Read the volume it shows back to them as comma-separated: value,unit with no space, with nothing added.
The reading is 5.62,ft³
